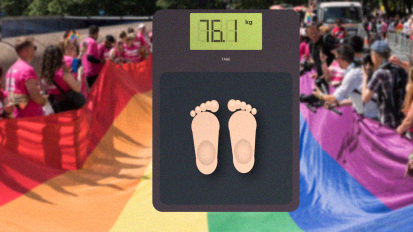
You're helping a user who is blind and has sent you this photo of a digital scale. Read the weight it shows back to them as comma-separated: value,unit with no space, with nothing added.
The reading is 76.1,kg
